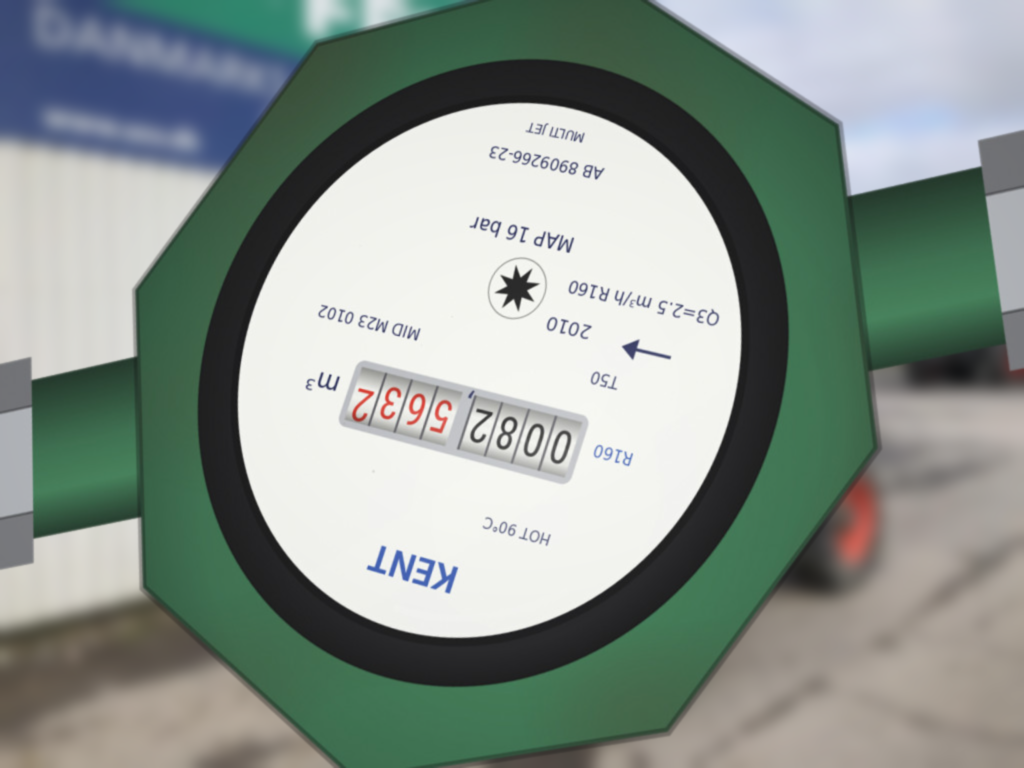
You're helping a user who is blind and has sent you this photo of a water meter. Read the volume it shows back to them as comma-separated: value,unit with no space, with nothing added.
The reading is 82.5632,m³
